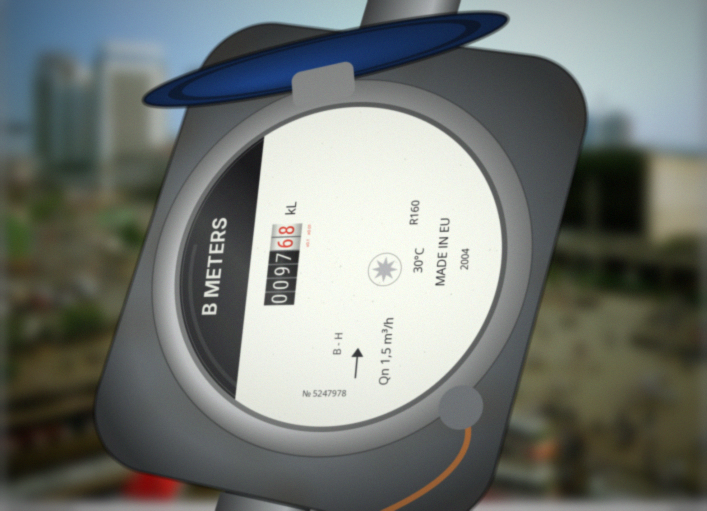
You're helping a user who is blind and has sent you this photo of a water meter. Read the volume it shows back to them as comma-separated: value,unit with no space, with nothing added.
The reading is 97.68,kL
